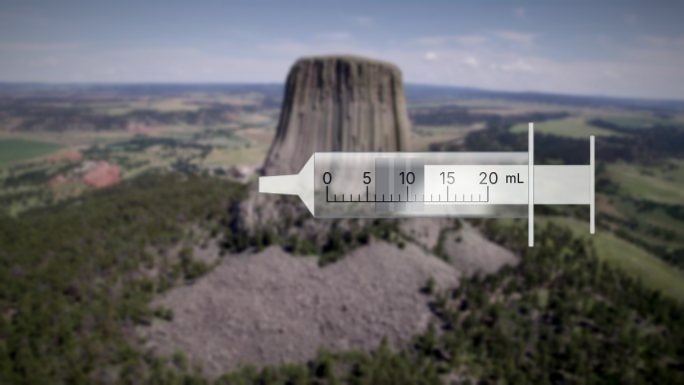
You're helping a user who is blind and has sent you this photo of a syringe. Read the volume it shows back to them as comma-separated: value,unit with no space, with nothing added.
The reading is 6,mL
